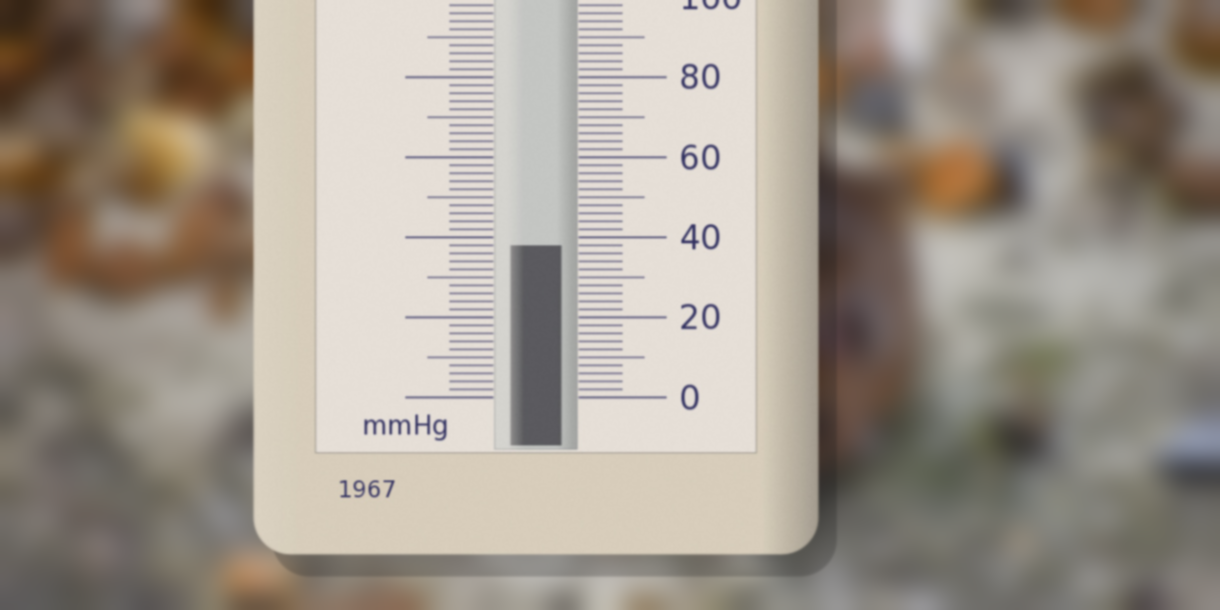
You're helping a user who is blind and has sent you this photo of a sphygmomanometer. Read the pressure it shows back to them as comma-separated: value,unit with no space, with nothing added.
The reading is 38,mmHg
